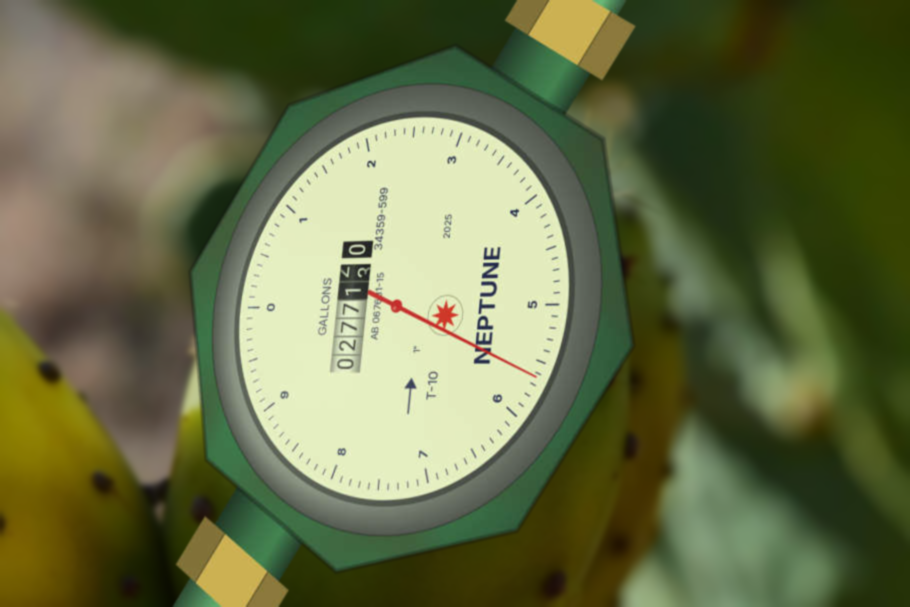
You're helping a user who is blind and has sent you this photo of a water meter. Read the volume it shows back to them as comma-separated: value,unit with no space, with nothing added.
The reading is 277125.6,gal
